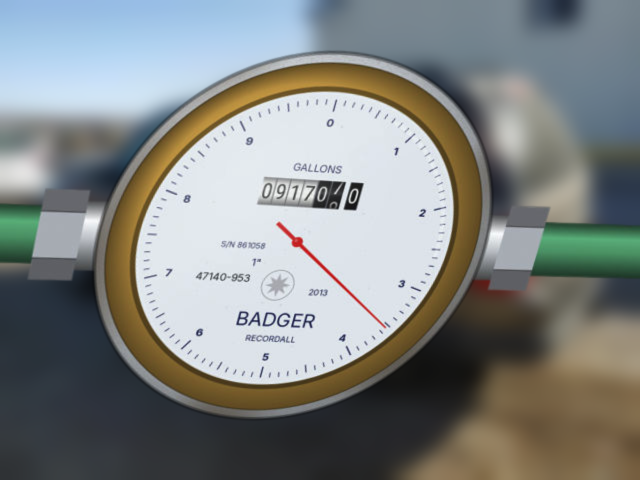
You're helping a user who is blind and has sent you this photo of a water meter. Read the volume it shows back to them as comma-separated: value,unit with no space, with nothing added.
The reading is 917073.5,gal
